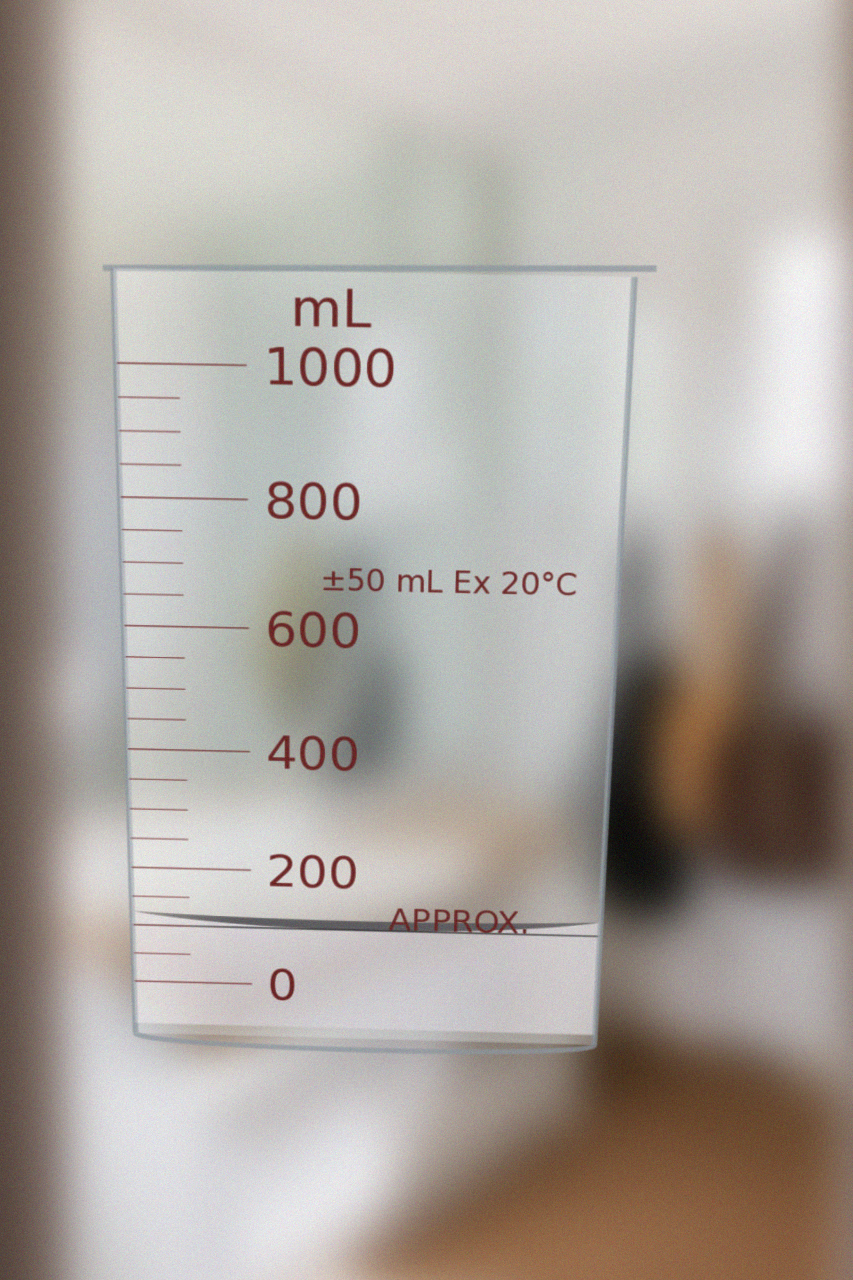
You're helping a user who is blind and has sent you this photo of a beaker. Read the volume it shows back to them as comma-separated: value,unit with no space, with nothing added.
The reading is 100,mL
